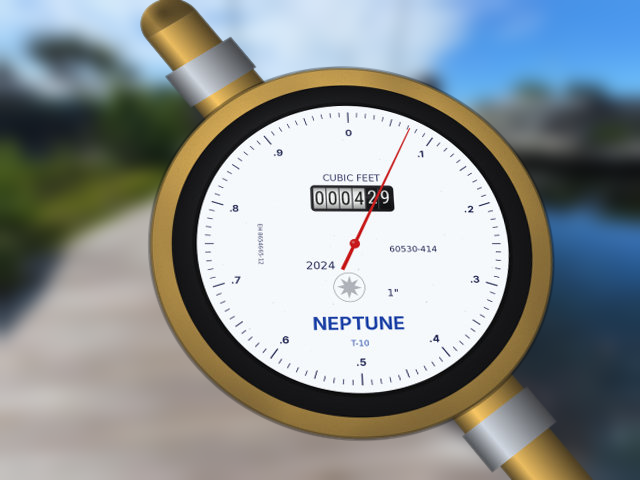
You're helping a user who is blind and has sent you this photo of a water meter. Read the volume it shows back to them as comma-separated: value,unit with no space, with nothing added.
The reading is 429.07,ft³
